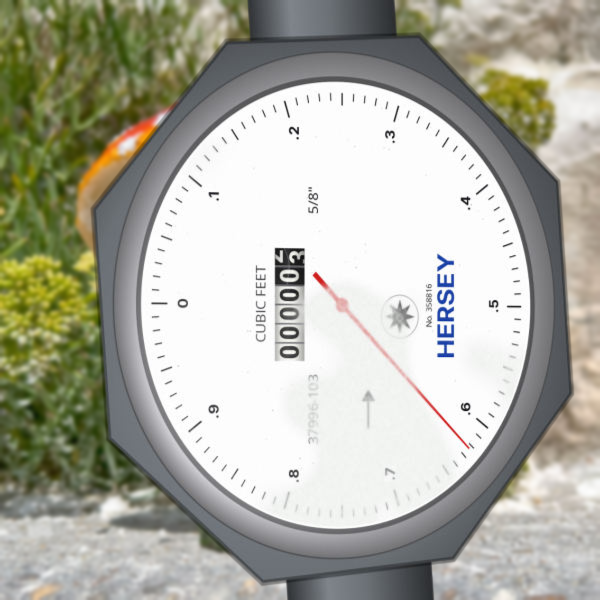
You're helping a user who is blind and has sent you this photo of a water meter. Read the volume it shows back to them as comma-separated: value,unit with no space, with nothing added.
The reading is 2.62,ft³
